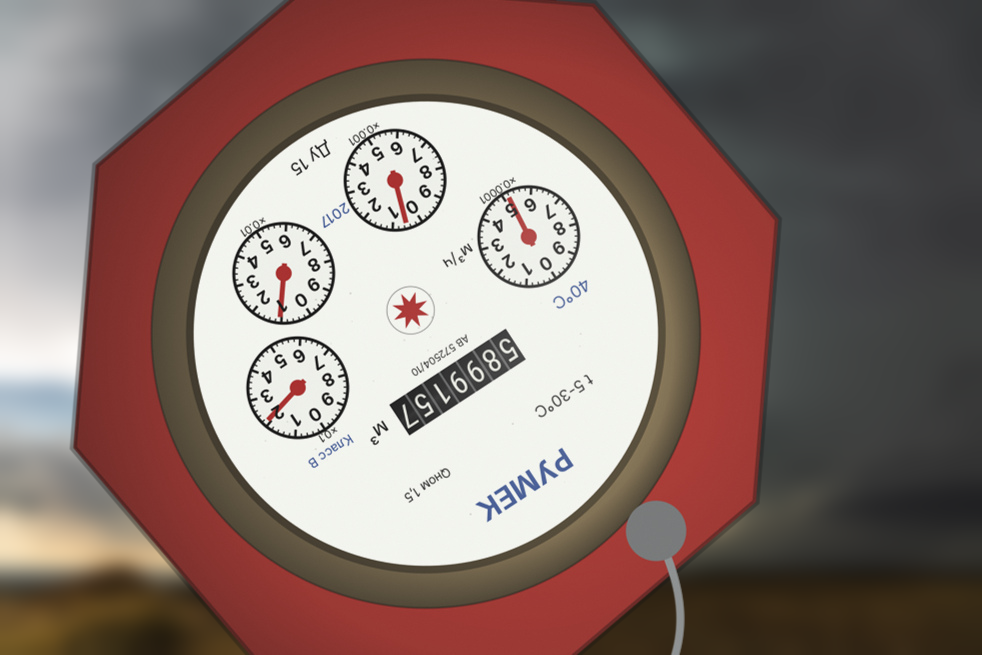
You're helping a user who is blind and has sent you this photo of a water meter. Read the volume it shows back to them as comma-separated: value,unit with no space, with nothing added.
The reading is 5899157.2105,m³
